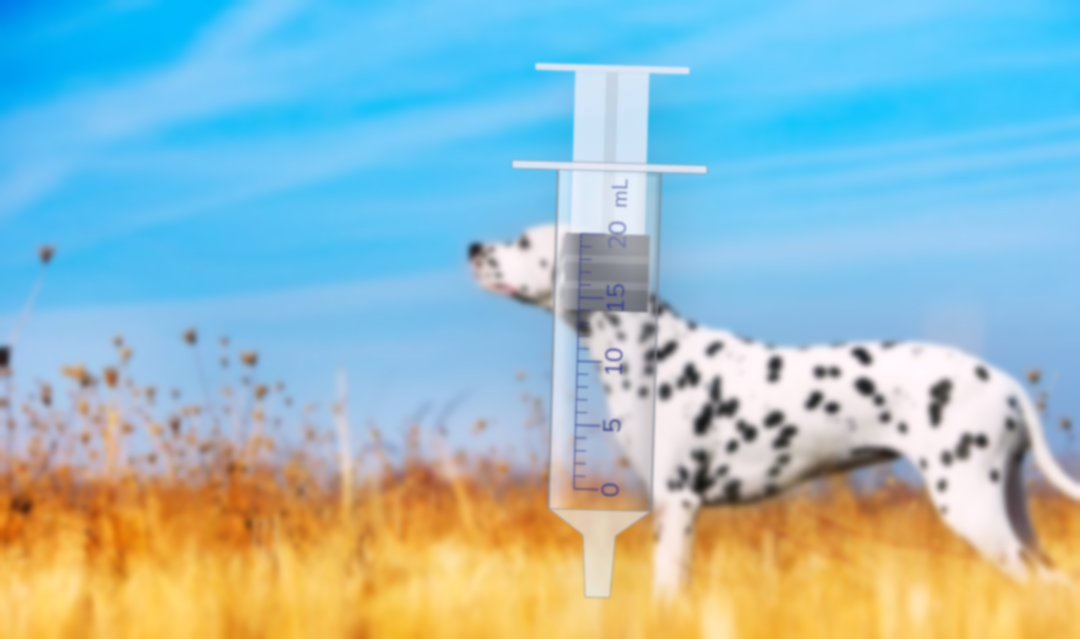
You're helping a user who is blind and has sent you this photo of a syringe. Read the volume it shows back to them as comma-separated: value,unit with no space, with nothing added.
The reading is 14,mL
